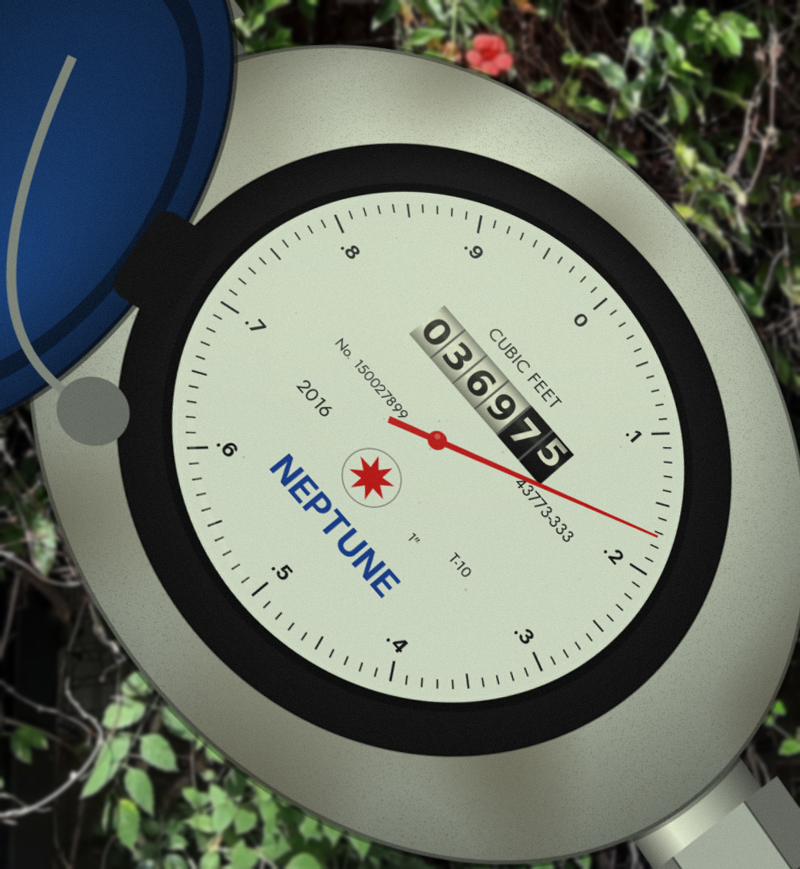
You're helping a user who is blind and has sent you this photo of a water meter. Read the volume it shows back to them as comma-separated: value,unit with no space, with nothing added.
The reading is 36975.17,ft³
